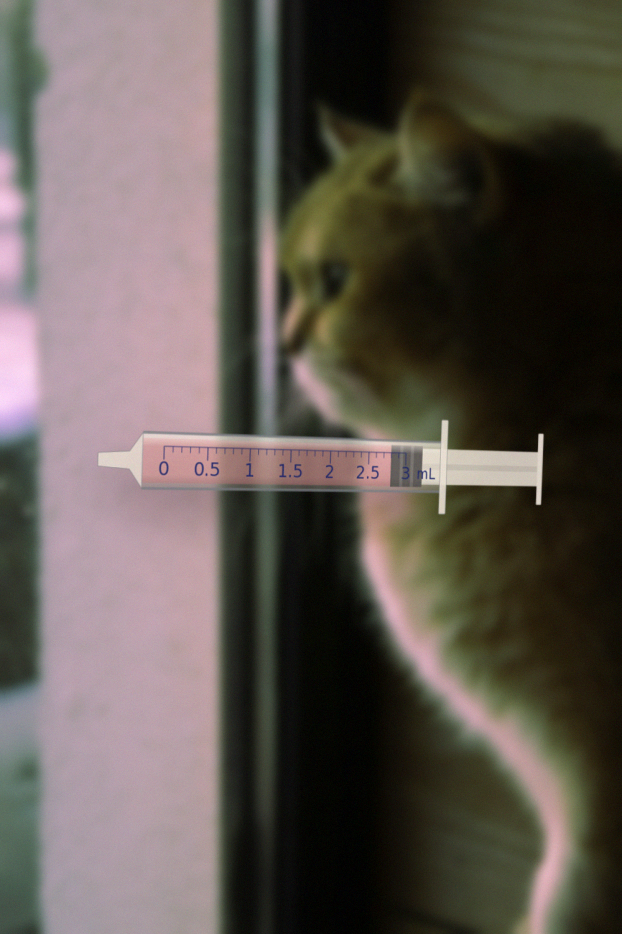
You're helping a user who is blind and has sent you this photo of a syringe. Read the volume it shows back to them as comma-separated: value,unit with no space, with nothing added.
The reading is 2.8,mL
